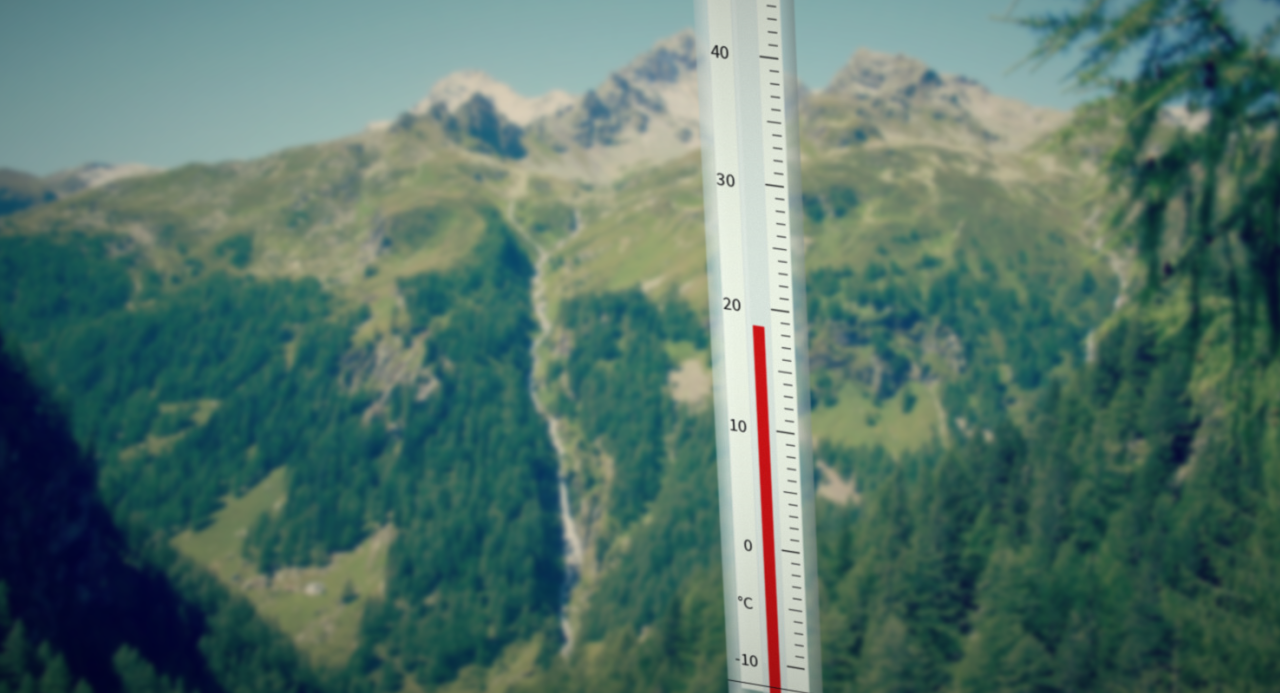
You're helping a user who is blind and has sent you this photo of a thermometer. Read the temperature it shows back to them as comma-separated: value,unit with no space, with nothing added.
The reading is 18.5,°C
